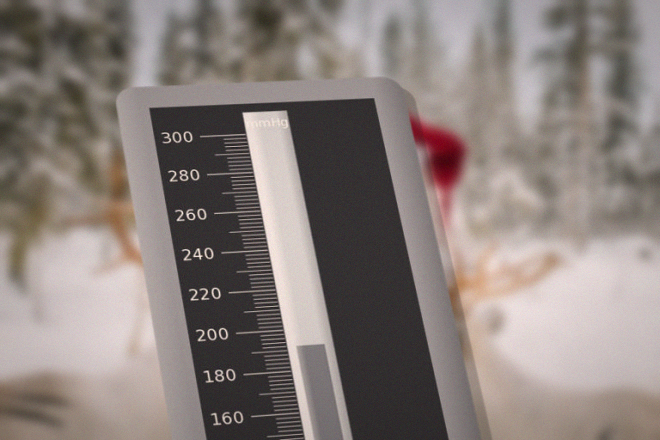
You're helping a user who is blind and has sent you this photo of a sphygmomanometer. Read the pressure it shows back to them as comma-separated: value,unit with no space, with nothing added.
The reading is 192,mmHg
